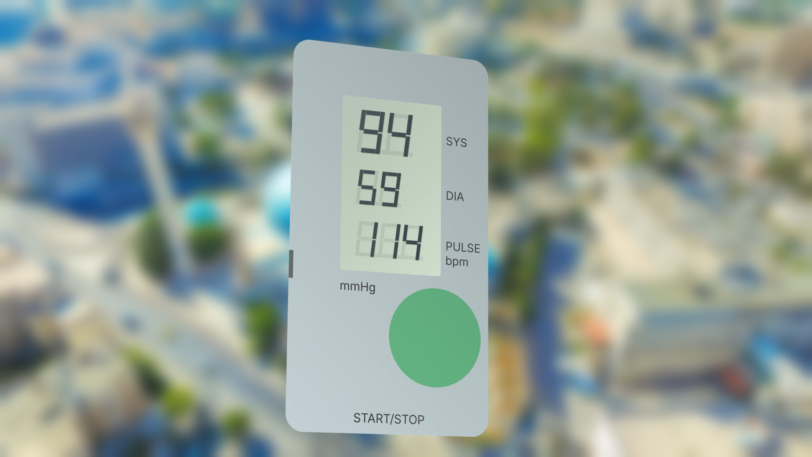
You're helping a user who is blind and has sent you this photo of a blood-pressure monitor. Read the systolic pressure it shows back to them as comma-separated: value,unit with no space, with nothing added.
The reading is 94,mmHg
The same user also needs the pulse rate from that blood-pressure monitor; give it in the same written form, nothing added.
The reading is 114,bpm
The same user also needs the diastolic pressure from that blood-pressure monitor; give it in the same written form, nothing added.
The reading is 59,mmHg
